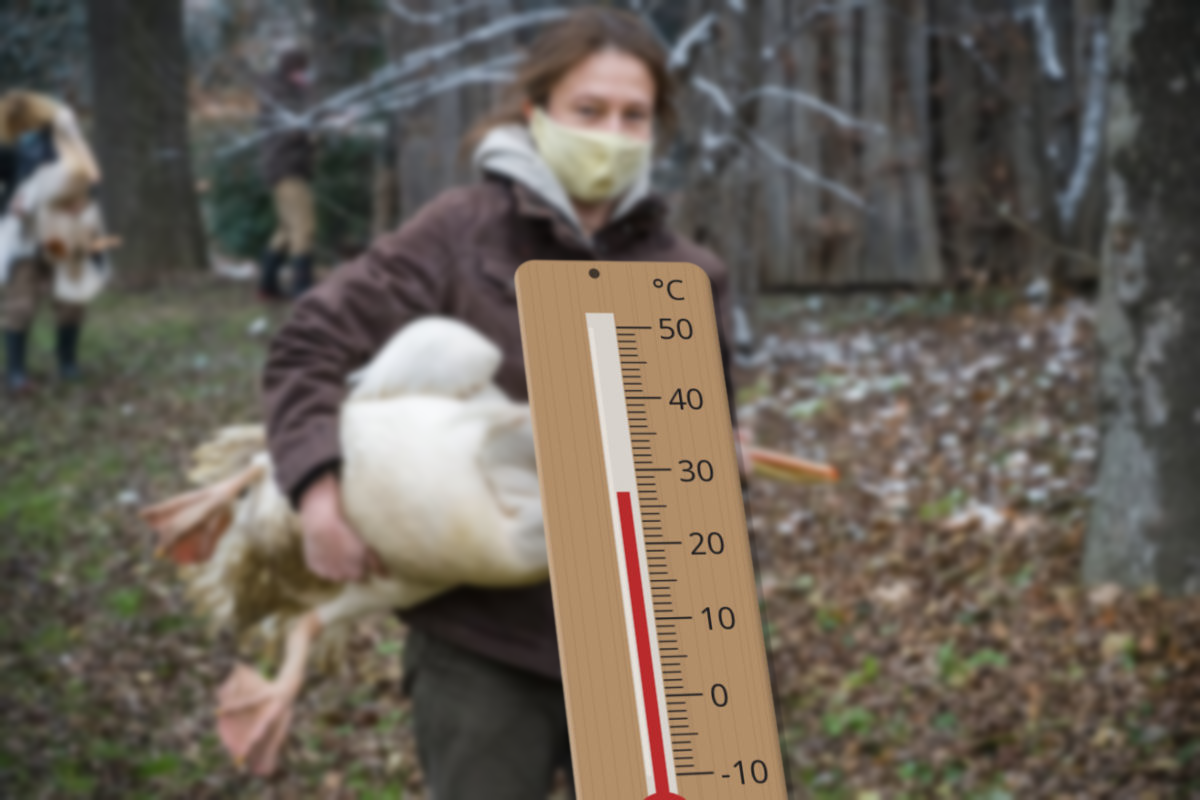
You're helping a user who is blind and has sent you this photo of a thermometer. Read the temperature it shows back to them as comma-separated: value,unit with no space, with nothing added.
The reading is 27,°C
